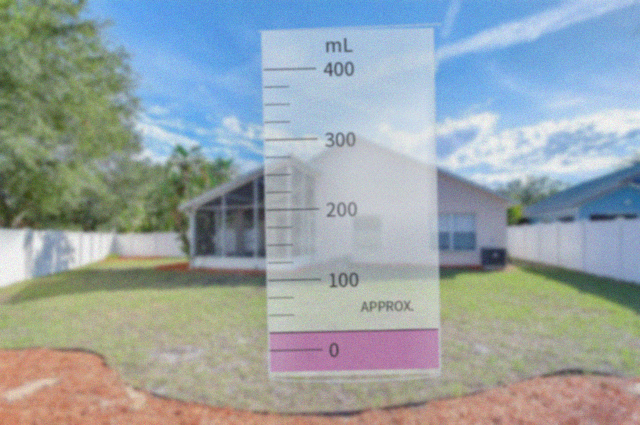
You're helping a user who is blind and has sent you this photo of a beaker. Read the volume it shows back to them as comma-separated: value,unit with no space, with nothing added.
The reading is 25,mL
